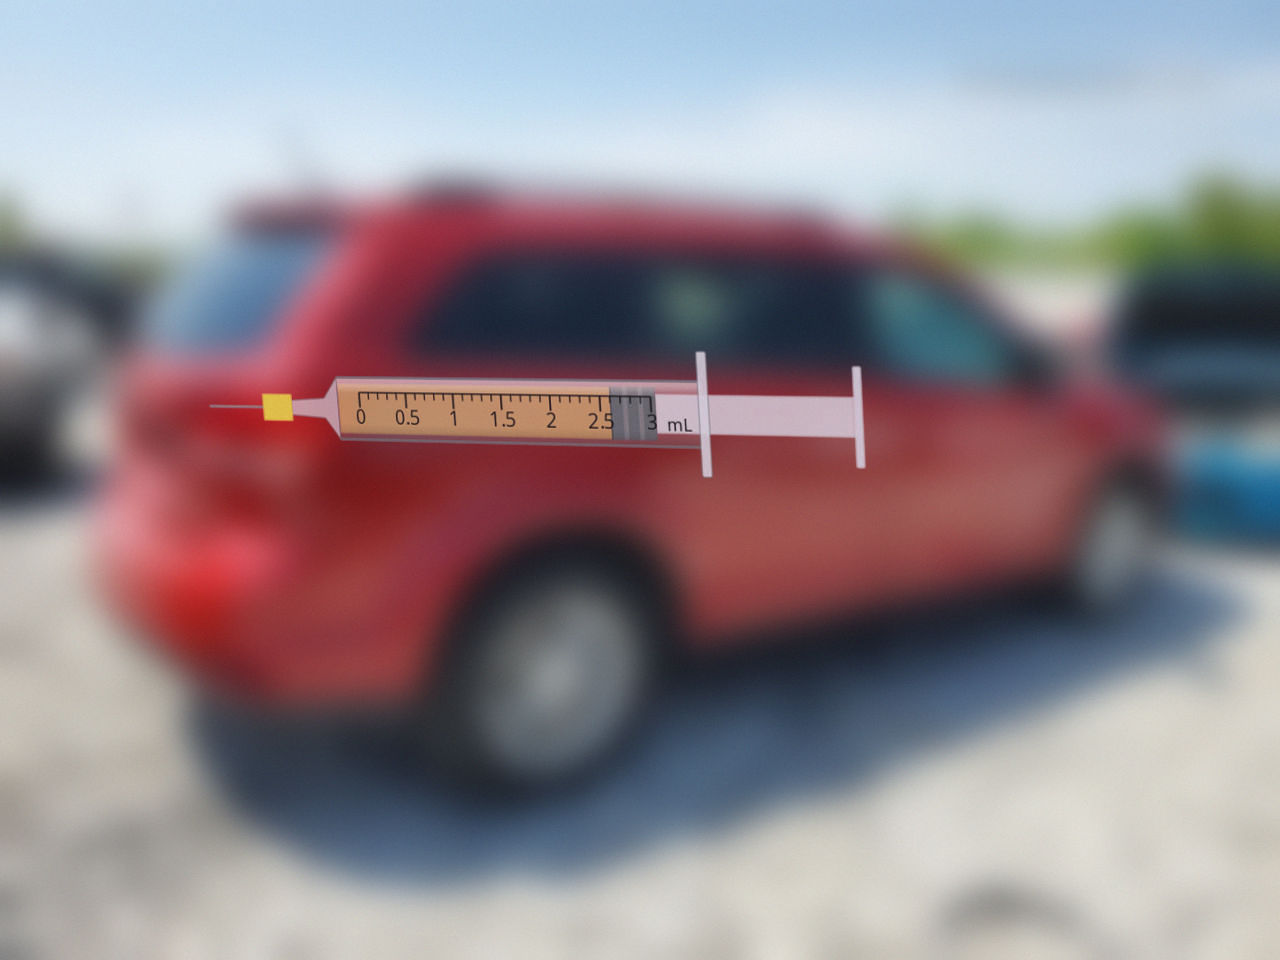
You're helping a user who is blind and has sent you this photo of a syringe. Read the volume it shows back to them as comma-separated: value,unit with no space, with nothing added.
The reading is 2.6,mL
